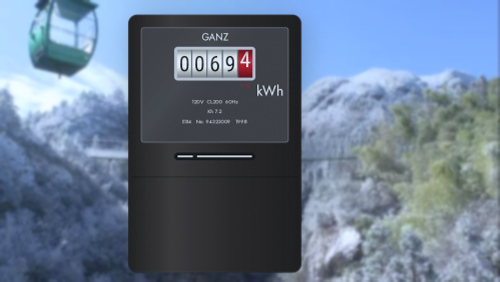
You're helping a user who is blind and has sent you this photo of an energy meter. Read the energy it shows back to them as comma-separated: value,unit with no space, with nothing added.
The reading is 69.4,kWh
